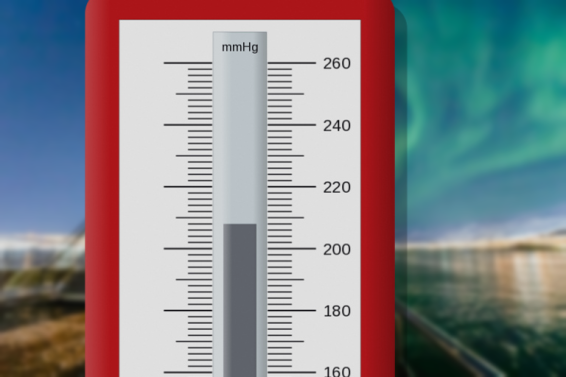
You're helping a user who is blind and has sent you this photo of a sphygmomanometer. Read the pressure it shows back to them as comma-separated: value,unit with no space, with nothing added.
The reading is 208,mmHg
